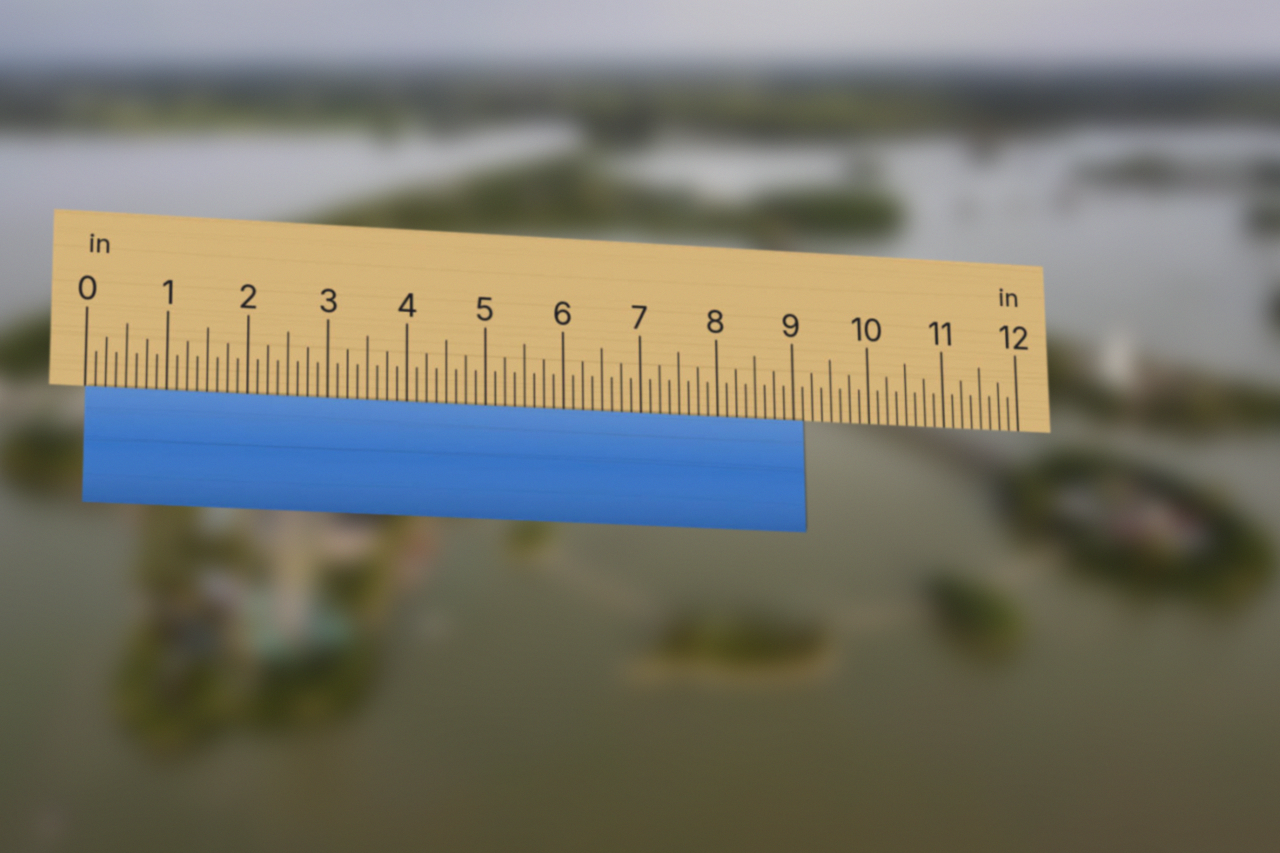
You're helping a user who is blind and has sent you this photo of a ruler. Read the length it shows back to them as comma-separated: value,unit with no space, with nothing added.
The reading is 9.125,in
